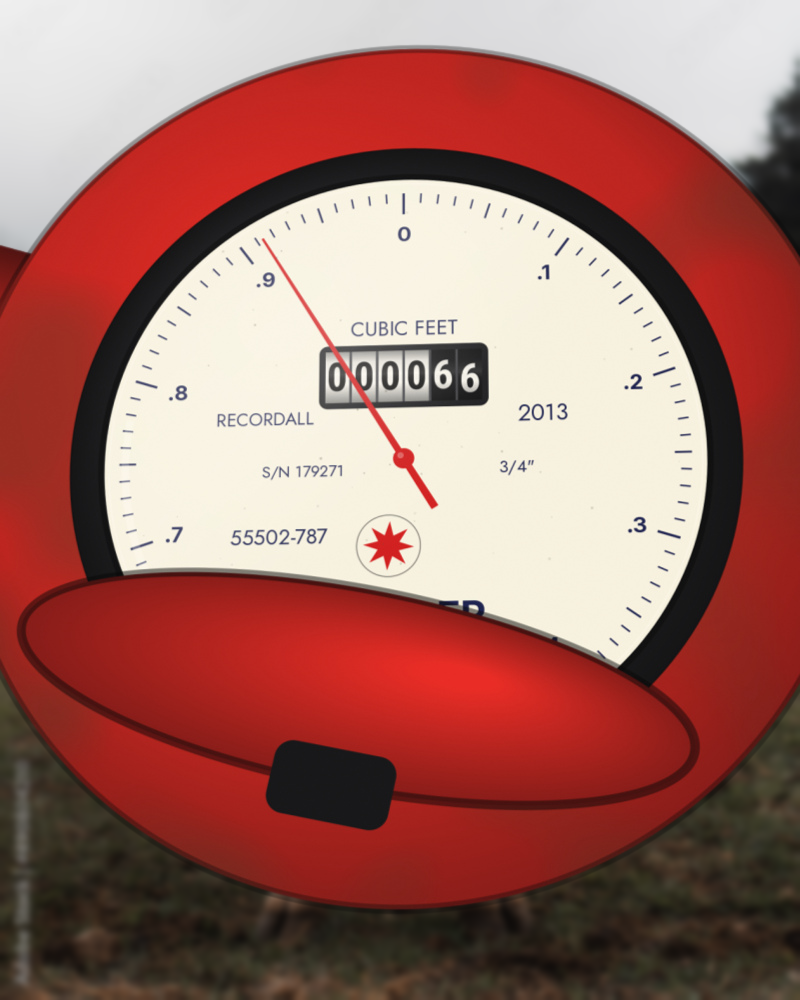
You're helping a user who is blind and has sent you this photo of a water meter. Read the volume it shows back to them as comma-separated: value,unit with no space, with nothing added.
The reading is 65.91,ft³
